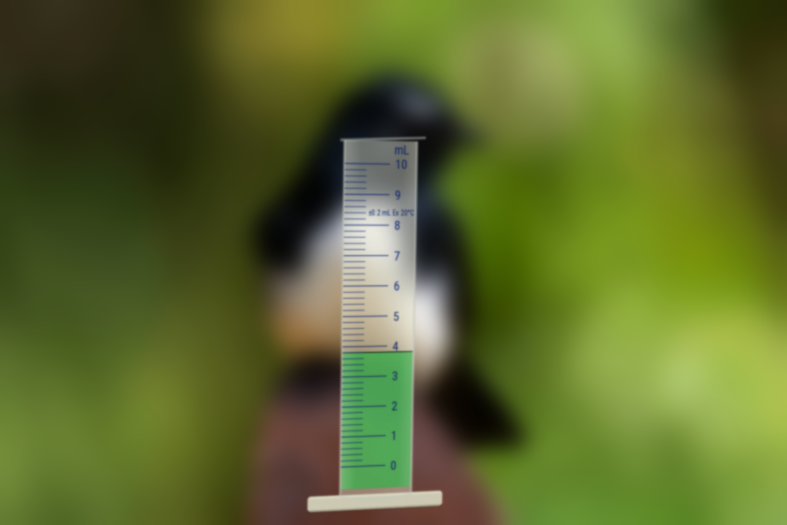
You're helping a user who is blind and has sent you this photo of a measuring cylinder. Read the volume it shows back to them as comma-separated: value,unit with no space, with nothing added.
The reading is 3.8,mL
